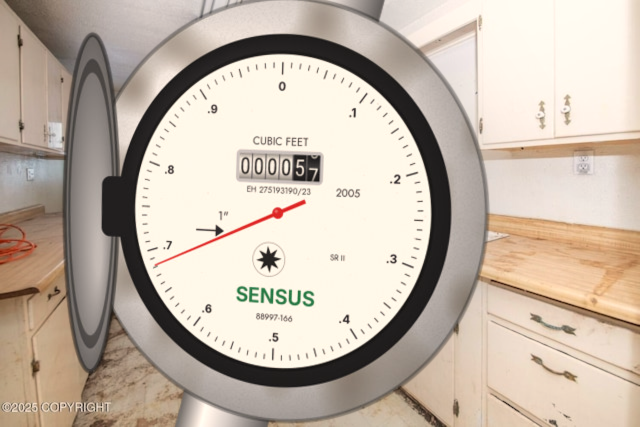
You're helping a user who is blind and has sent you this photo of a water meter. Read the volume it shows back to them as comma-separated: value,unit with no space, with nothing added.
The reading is 56.68,ft³
